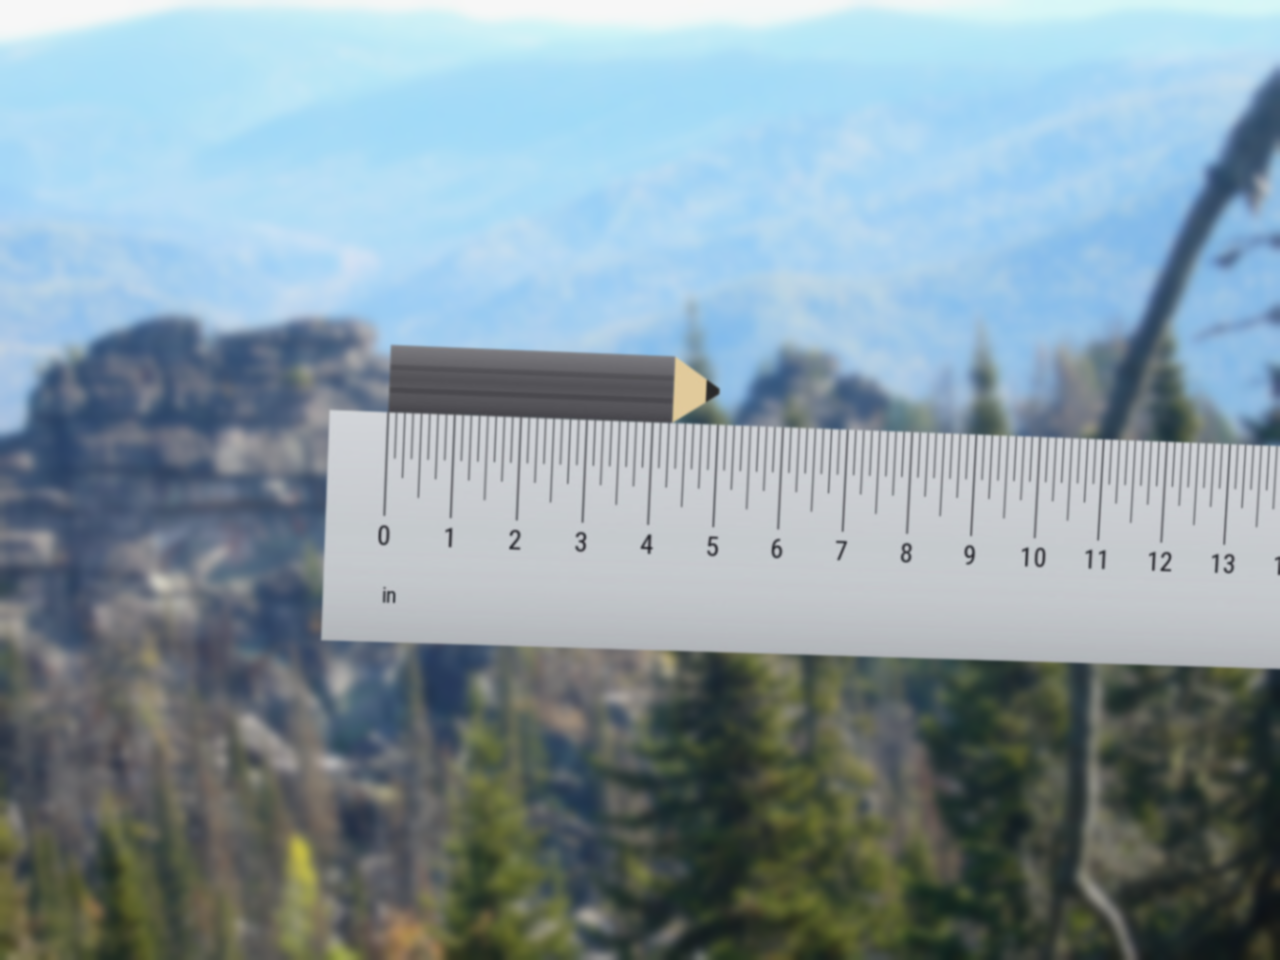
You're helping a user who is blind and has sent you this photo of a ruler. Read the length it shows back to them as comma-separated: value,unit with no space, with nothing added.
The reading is 5,in
